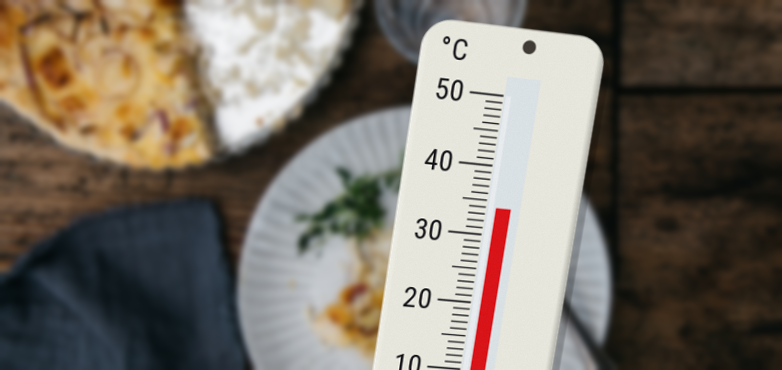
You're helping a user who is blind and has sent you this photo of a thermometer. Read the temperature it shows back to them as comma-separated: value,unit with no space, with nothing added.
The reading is 34,°C
